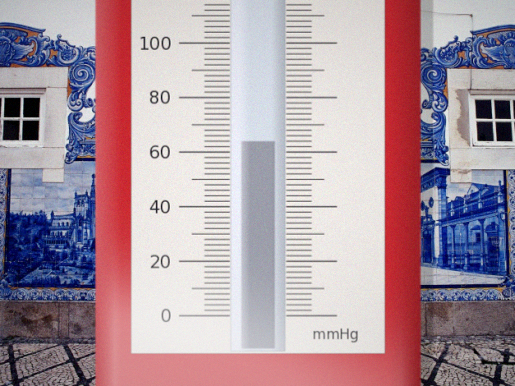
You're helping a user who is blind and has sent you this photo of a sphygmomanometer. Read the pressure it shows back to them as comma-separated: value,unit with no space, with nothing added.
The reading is 64,mmHg
